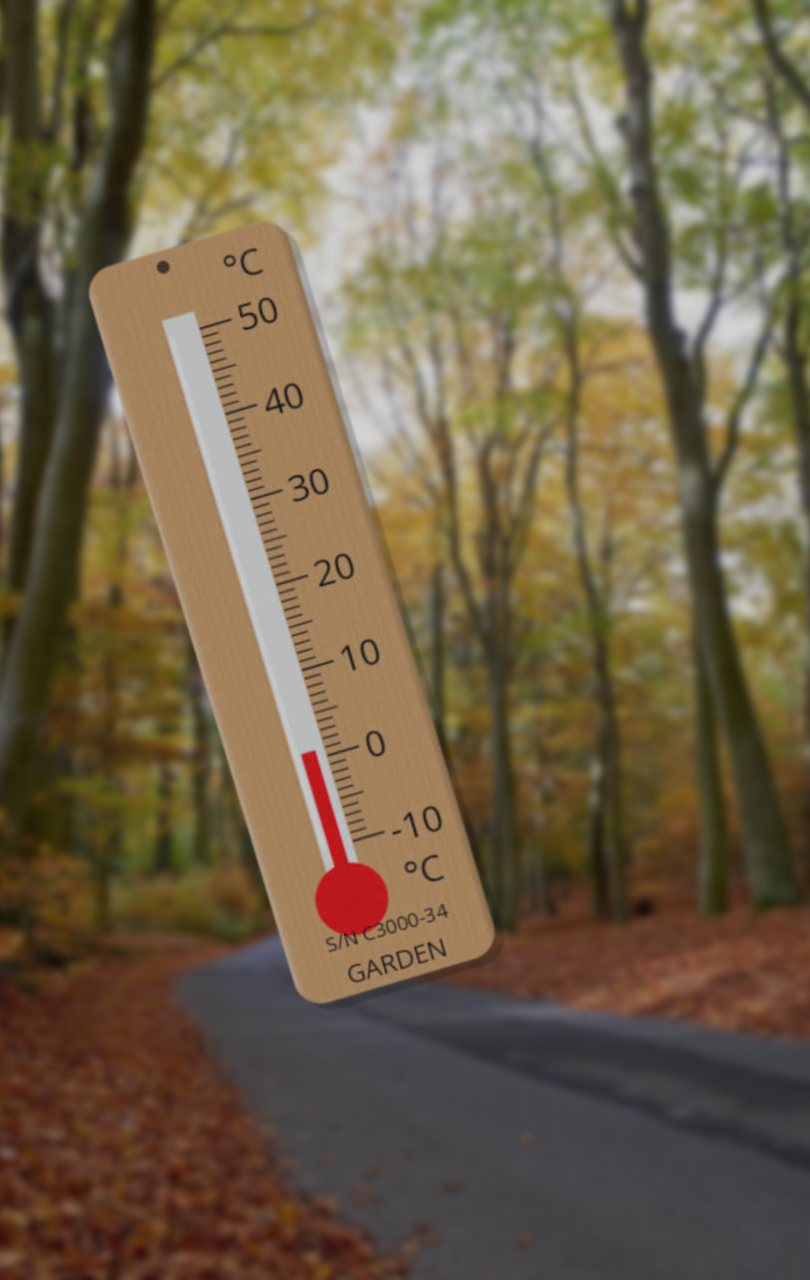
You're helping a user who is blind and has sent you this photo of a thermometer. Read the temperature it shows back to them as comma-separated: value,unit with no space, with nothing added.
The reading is 1,°C
